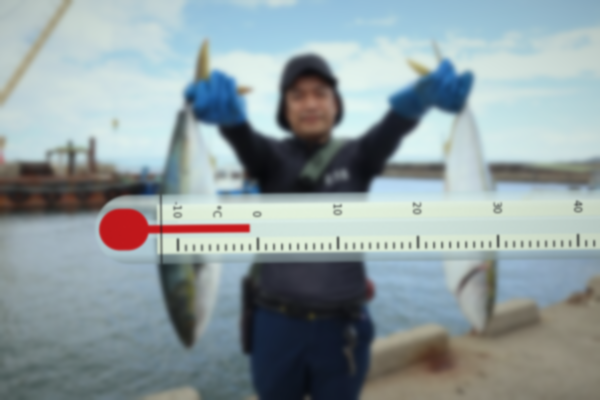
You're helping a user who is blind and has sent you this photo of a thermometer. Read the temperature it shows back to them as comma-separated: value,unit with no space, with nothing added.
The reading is -1,°C
